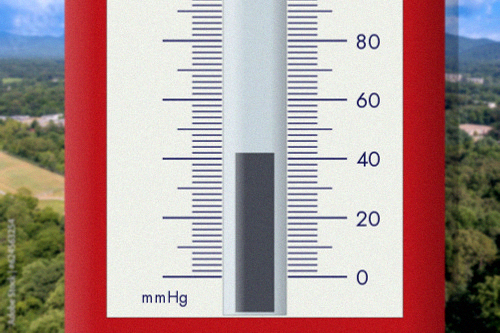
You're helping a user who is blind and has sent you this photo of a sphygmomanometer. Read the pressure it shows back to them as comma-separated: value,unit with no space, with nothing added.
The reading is 42,mmHg
